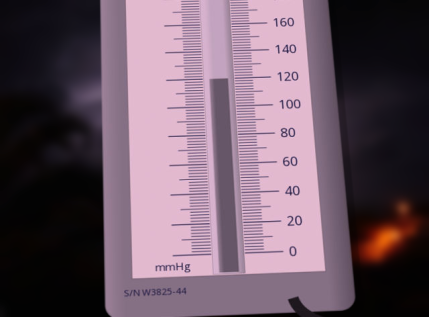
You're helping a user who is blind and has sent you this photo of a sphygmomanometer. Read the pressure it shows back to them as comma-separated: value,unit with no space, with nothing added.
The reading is 120,mmHg
